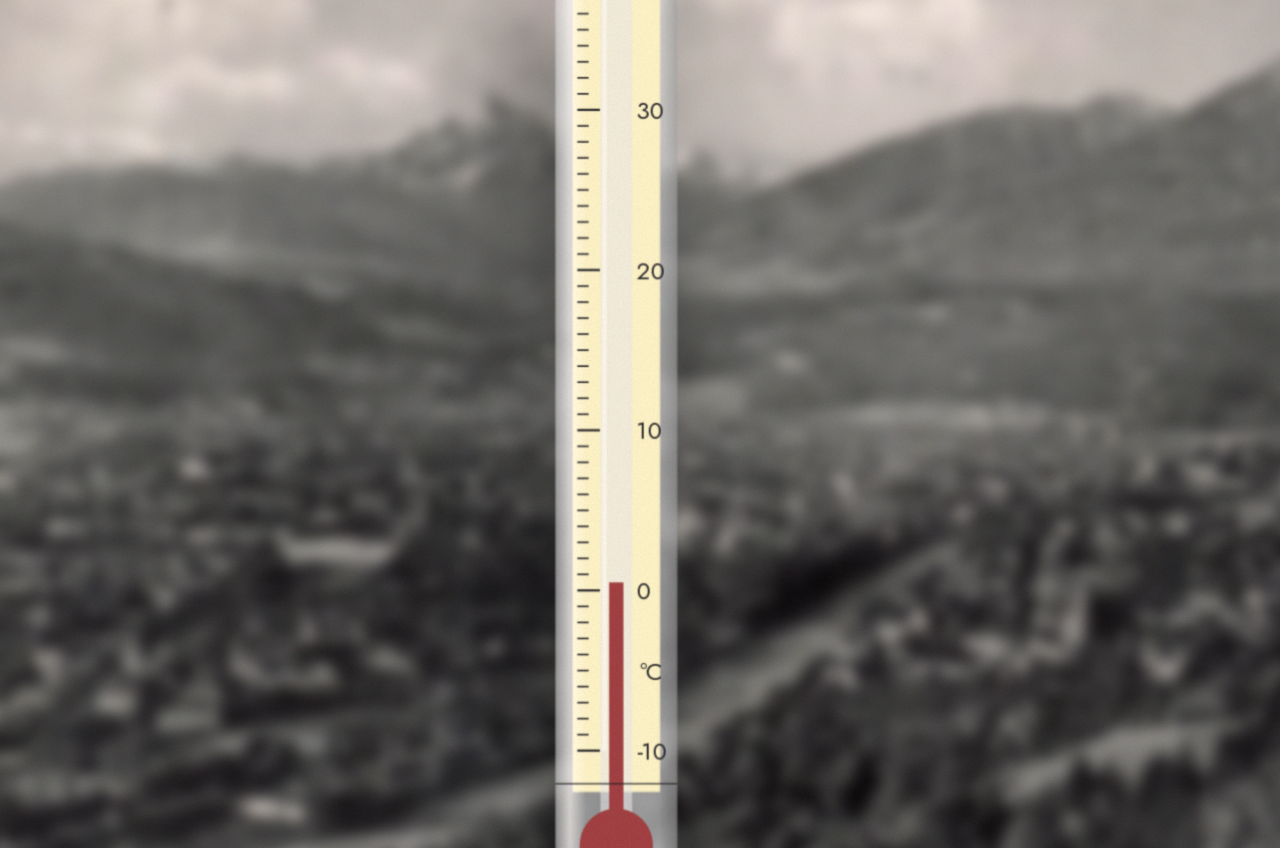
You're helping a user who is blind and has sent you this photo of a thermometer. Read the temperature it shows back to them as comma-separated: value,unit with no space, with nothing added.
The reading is 0.5,°C
